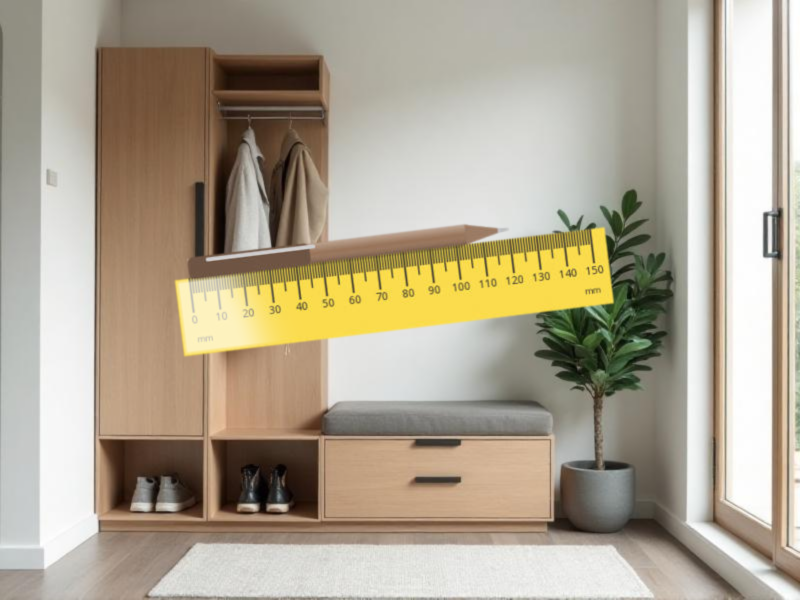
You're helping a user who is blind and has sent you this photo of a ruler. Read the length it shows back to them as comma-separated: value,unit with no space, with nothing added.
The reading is 120,mm
